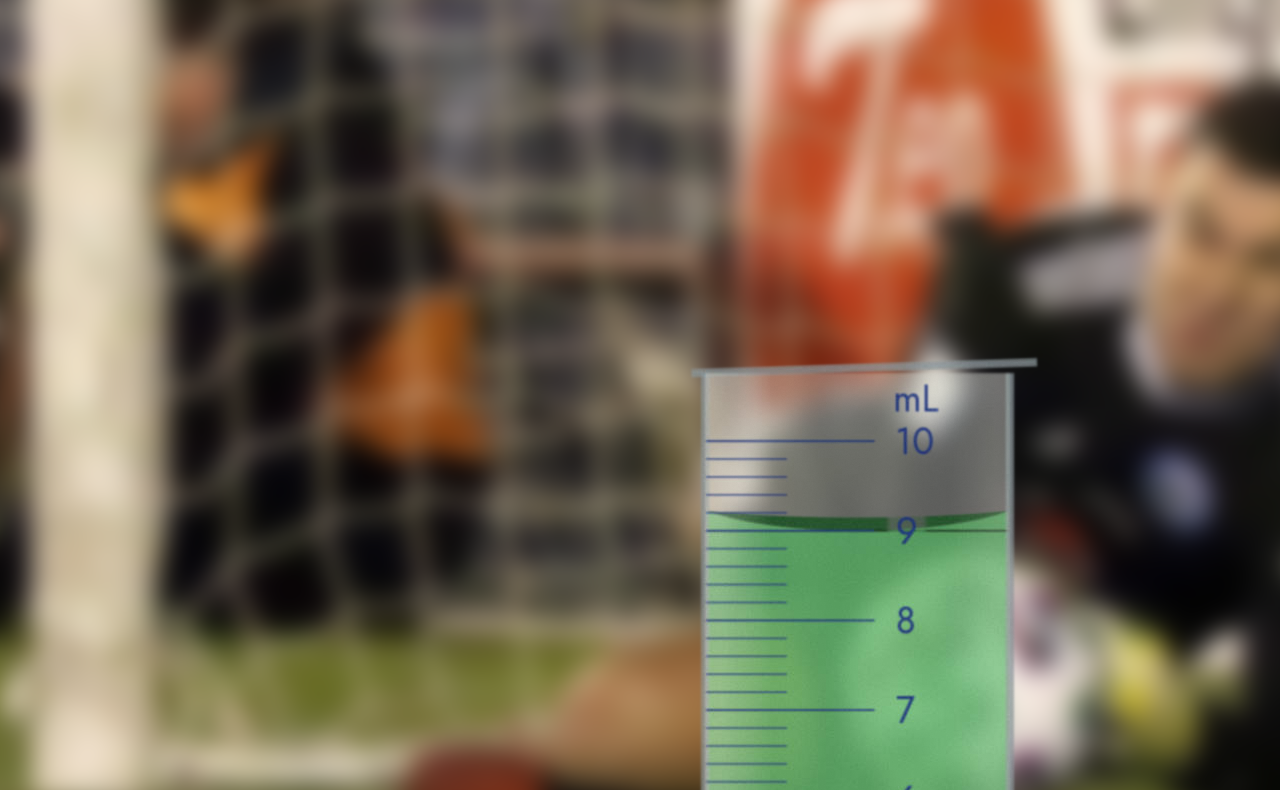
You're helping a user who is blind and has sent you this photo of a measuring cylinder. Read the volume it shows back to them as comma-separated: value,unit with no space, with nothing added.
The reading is 9,mL
